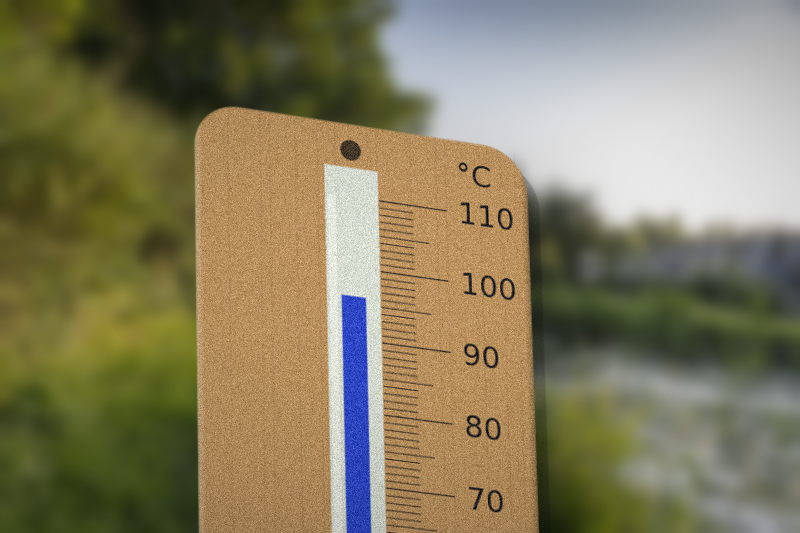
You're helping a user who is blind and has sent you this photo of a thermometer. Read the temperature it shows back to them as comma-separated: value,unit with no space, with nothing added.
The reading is 96,°C
